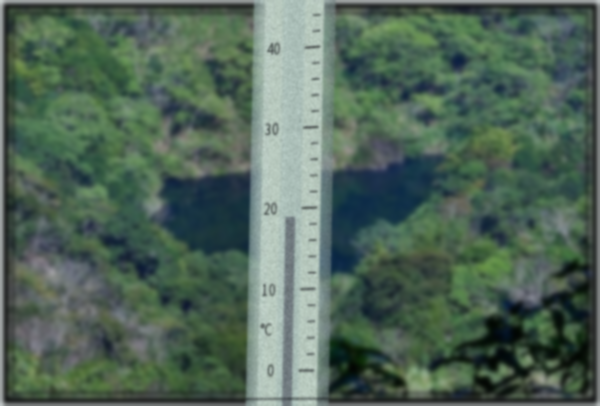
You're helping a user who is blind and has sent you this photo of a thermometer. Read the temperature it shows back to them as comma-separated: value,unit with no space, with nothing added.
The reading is 19,°C
